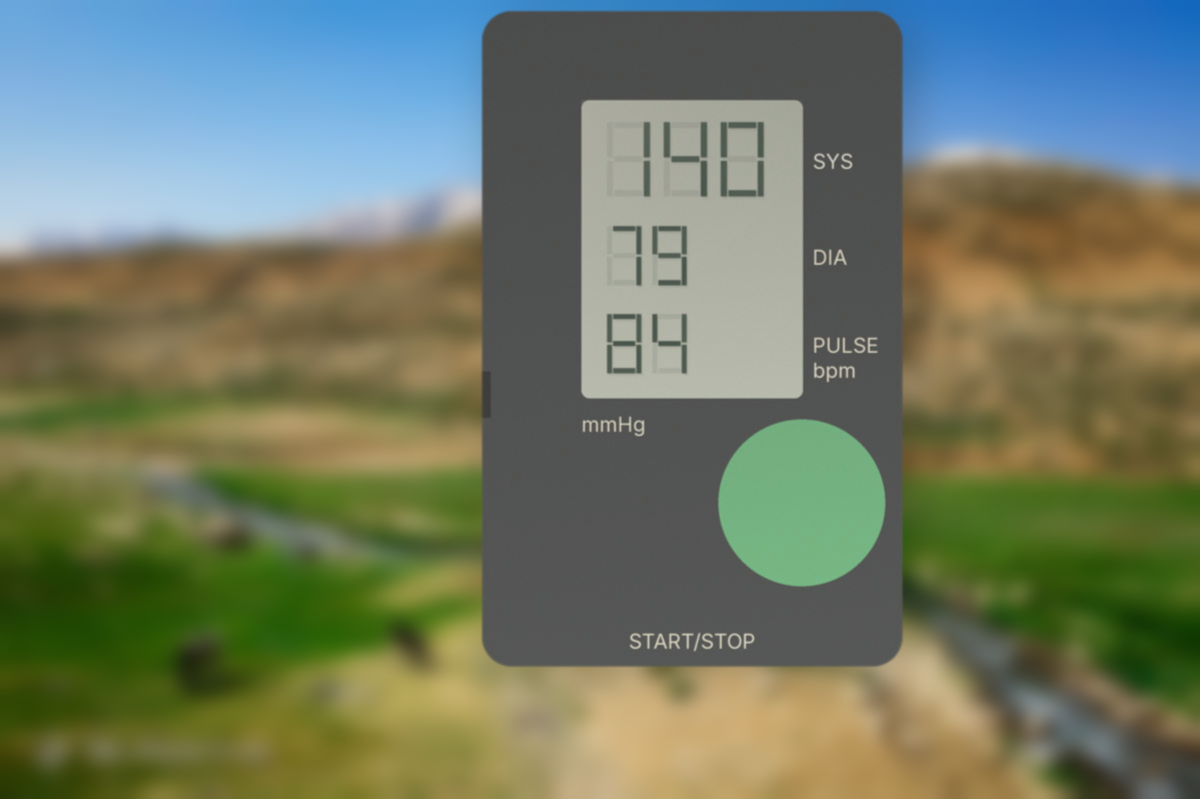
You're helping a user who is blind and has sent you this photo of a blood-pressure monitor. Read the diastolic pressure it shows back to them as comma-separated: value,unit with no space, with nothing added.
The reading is 79,mmHg
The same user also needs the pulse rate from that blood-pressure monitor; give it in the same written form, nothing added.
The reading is 84,bpm
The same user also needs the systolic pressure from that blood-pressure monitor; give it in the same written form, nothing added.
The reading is 140,mmHg
